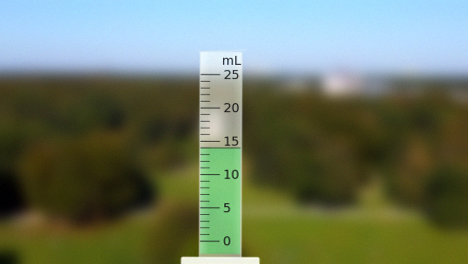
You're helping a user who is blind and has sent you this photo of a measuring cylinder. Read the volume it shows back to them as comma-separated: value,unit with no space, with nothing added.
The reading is 14,mL
